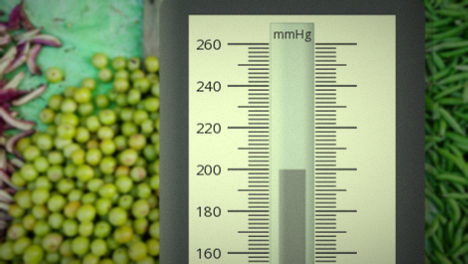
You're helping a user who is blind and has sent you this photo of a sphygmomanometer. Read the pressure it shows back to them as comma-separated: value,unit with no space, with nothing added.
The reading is 200,mmHg
